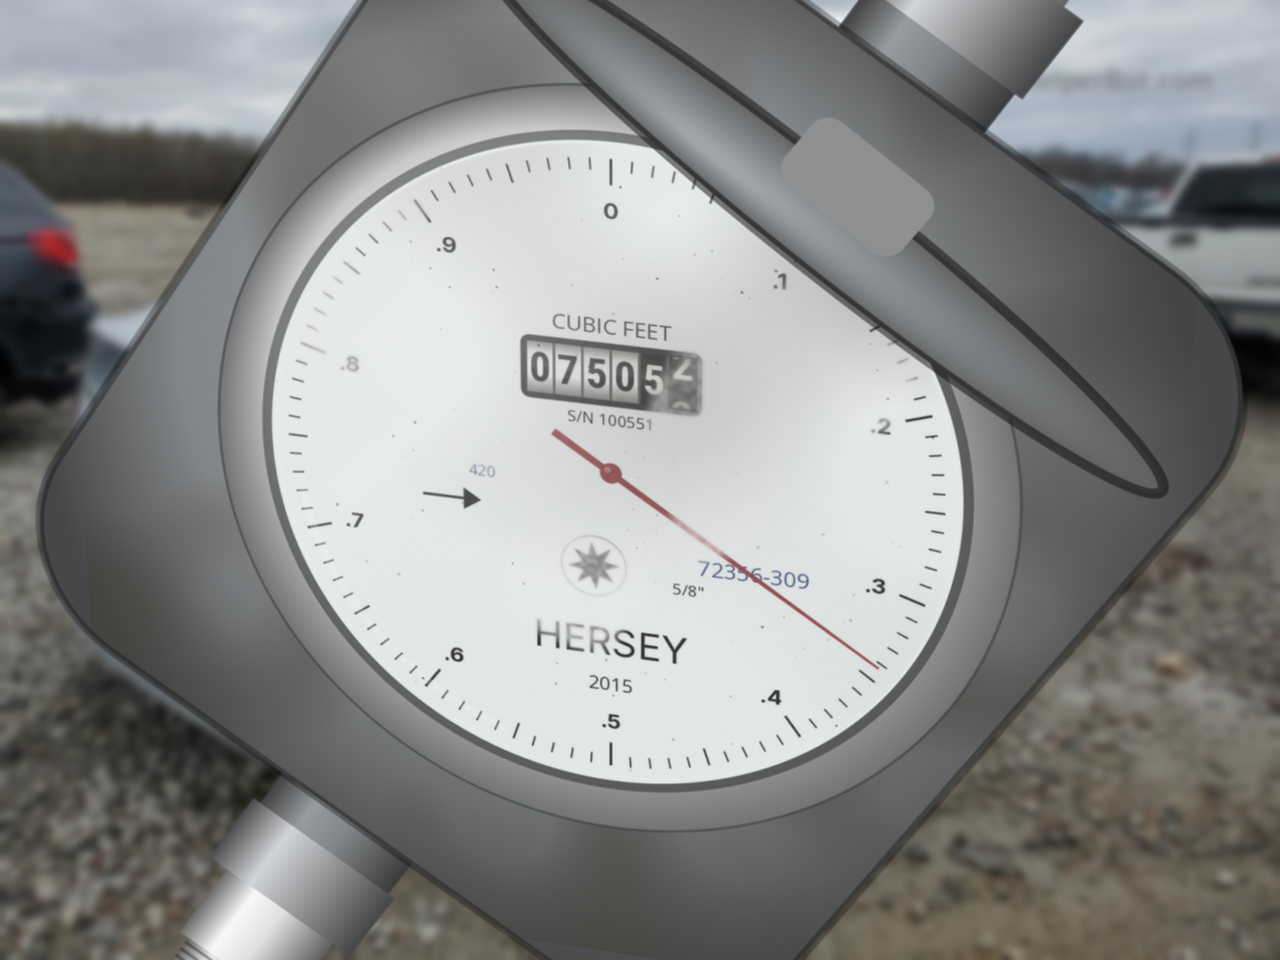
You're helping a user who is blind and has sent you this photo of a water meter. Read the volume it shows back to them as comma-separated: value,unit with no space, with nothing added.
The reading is 75052.34,ft³
